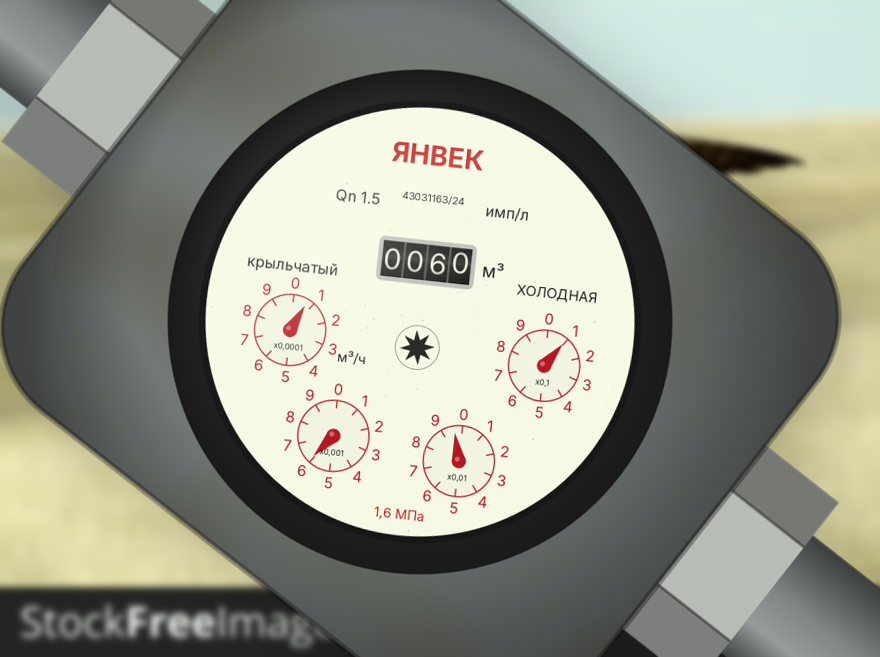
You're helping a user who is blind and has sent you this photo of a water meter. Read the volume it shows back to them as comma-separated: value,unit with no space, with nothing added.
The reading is 60.0960,m³
